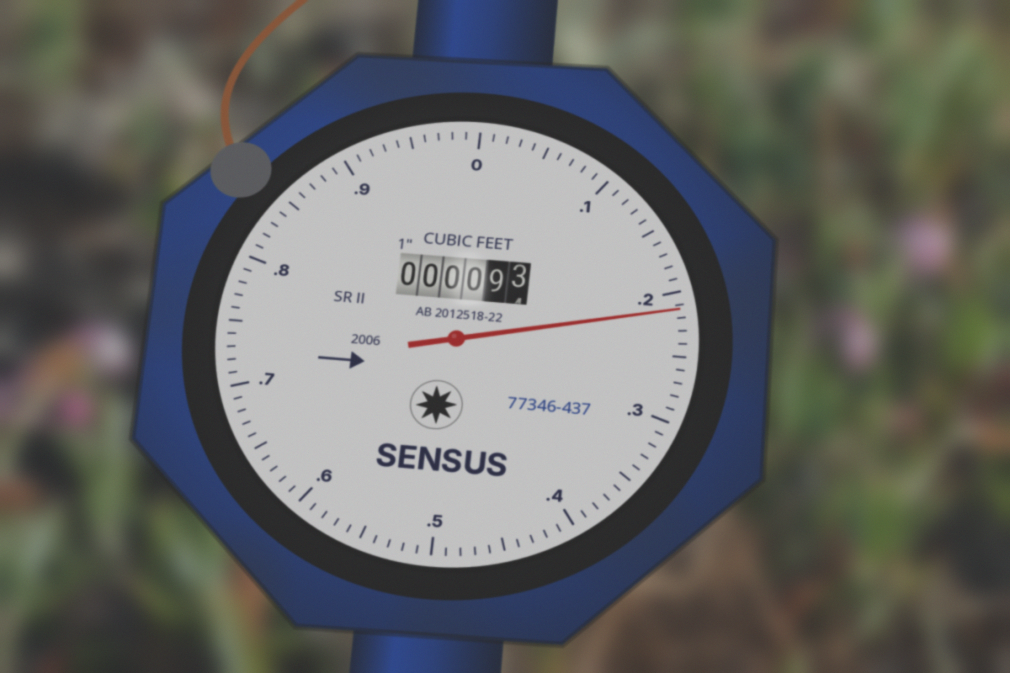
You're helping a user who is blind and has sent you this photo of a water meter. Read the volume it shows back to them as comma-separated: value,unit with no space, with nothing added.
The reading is 93.21,ft³
